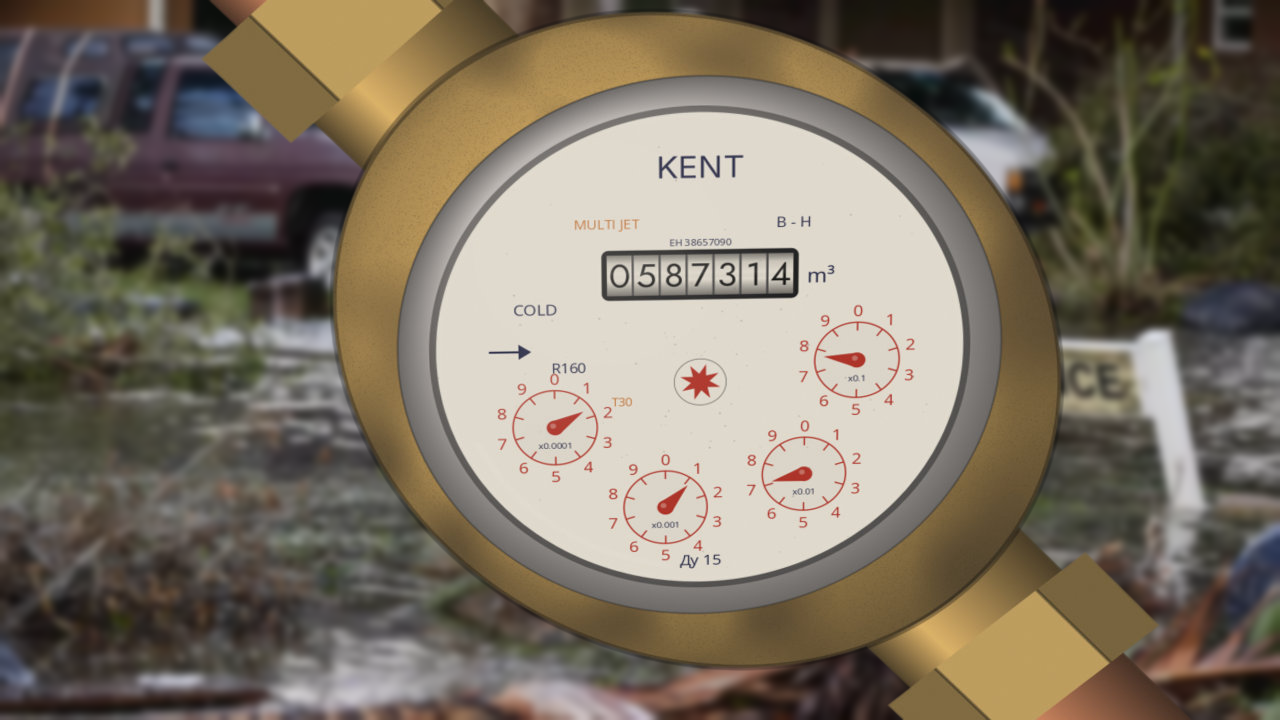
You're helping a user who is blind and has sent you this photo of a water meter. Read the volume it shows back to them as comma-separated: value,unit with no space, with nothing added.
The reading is 587314.7711,m³
